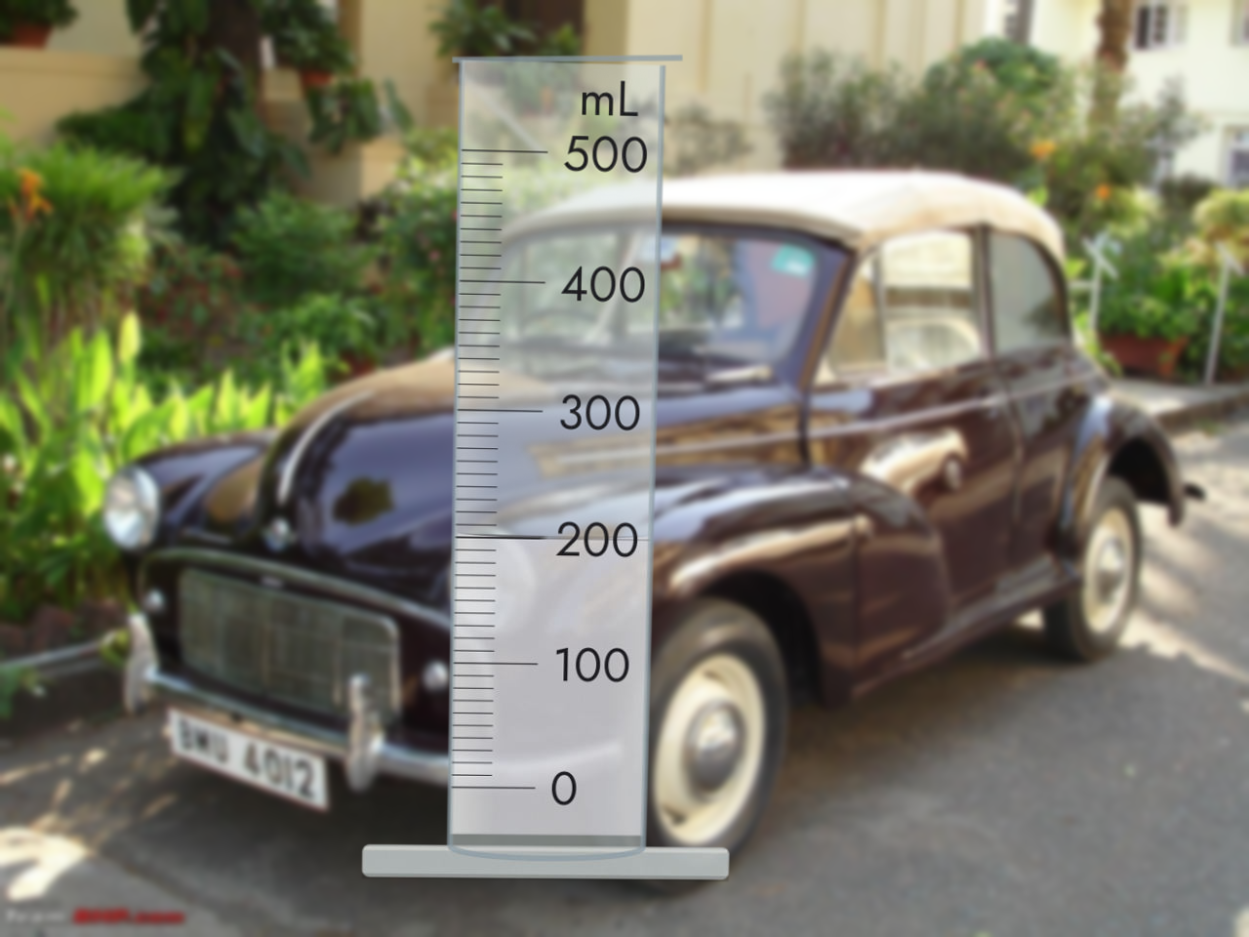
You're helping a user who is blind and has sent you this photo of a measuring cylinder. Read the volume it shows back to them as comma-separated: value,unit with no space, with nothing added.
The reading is 200,mL
